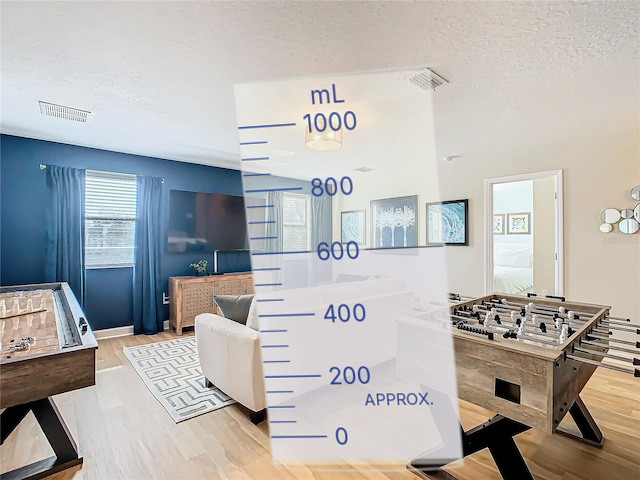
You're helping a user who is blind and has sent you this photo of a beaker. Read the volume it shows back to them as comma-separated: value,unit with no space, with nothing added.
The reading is 600,mL
